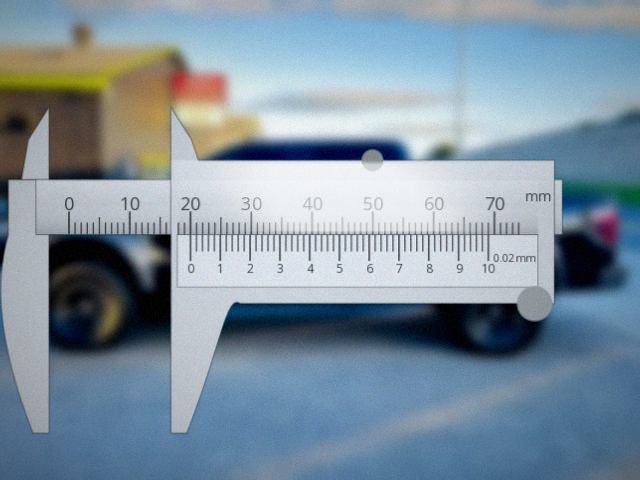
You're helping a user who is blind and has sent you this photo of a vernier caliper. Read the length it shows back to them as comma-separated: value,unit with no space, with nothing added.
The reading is 20.0,mm
